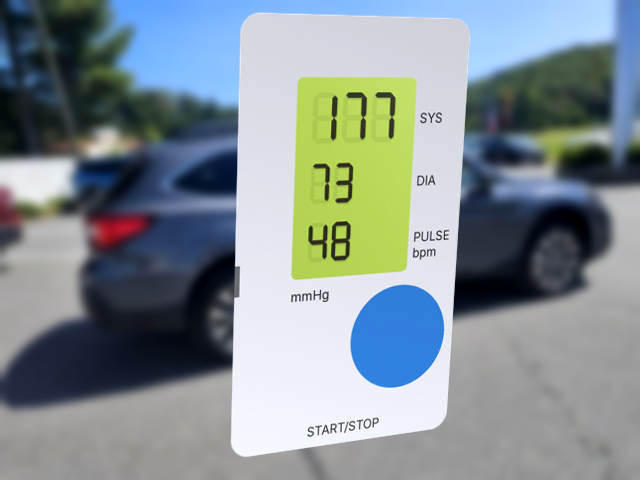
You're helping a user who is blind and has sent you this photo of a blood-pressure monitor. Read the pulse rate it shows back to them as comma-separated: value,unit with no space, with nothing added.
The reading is 48,bpm
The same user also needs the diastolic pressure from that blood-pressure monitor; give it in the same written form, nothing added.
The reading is 73,mmHg
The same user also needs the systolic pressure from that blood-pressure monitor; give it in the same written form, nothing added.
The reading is 177,mmHg
